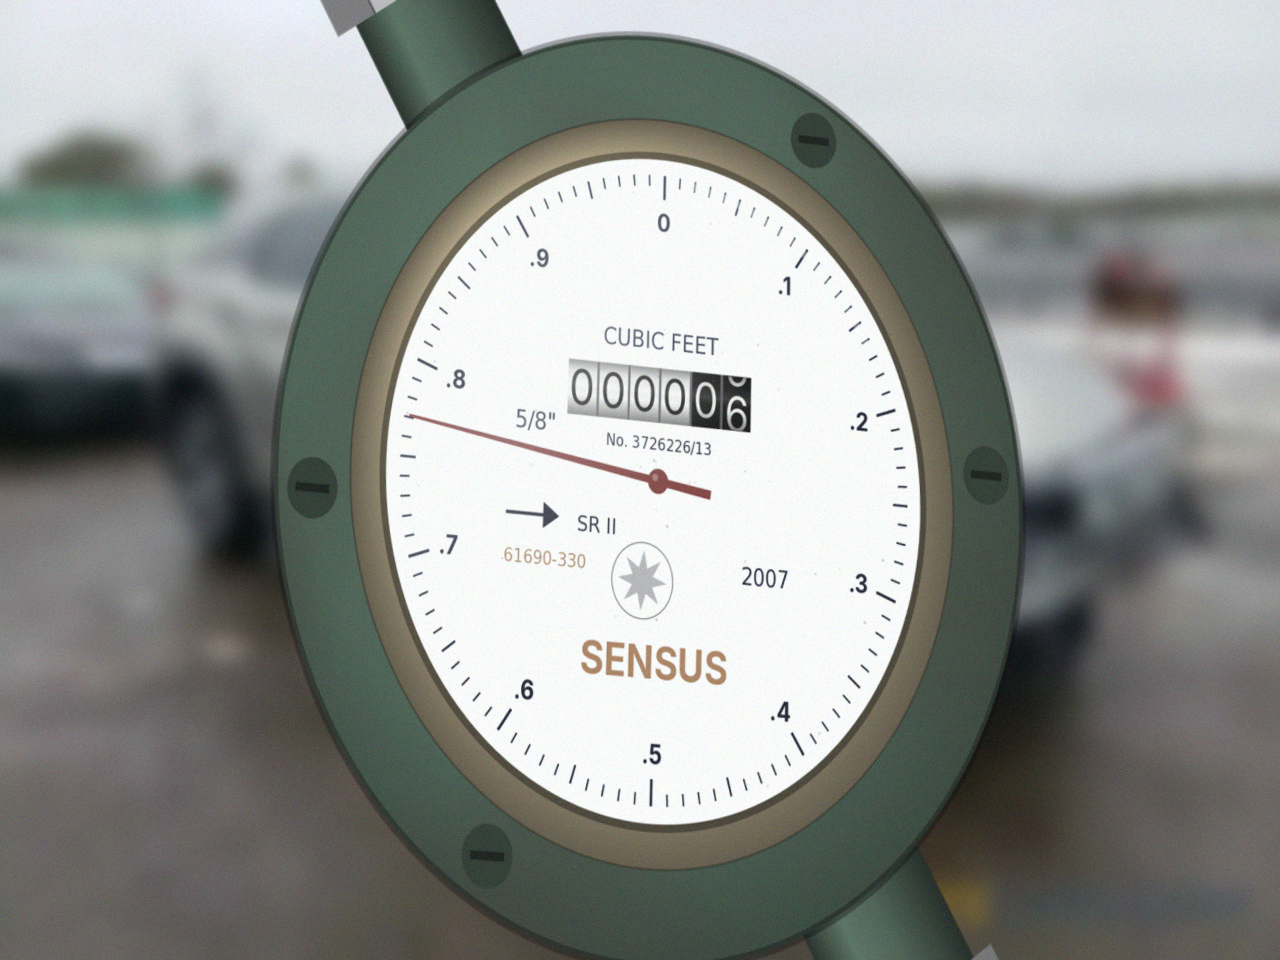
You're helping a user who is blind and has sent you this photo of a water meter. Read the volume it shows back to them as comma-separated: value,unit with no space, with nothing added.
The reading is 5.77,ft³
